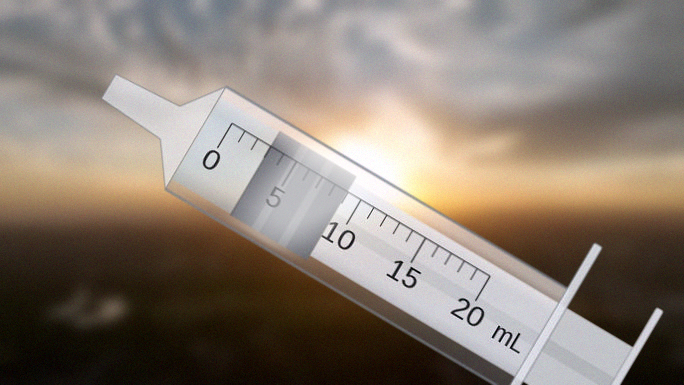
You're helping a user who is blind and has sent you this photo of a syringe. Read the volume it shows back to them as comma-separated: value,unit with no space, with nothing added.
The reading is 3,mL
